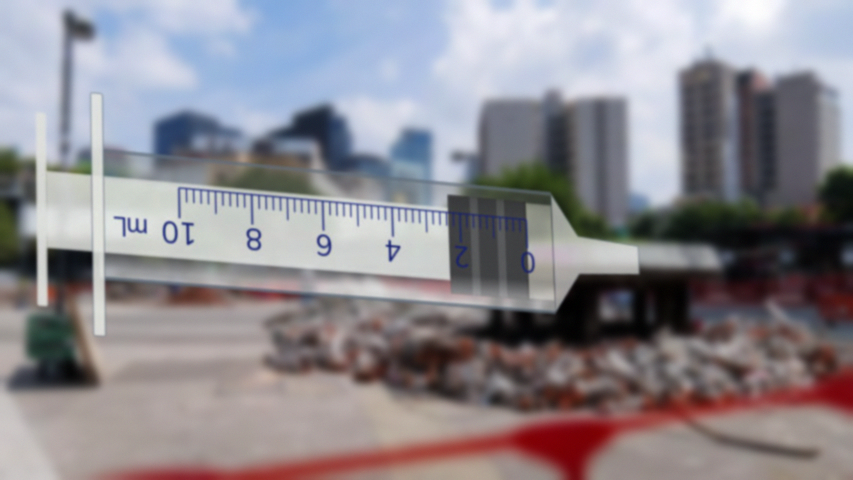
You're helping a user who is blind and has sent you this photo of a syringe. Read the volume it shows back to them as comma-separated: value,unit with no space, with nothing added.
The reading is 0,mL
